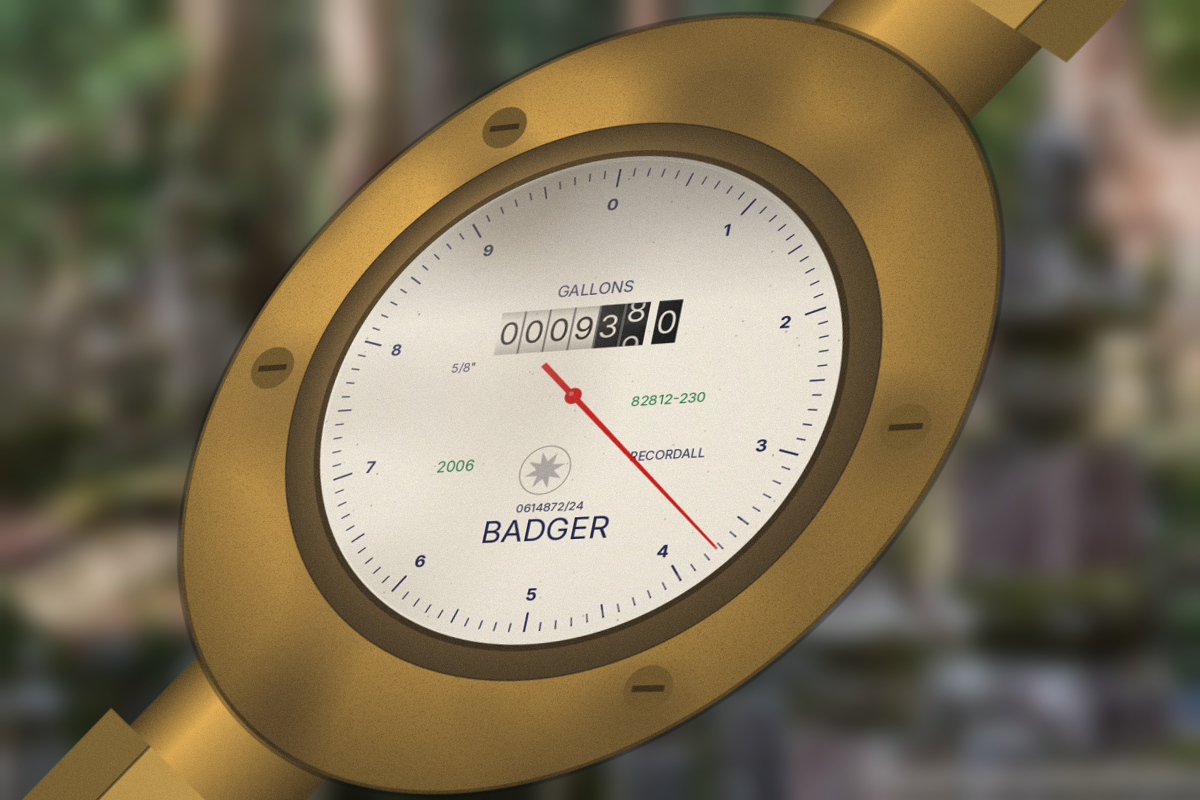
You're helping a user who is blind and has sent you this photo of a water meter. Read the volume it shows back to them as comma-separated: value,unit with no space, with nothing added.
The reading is 9383.7,gal
